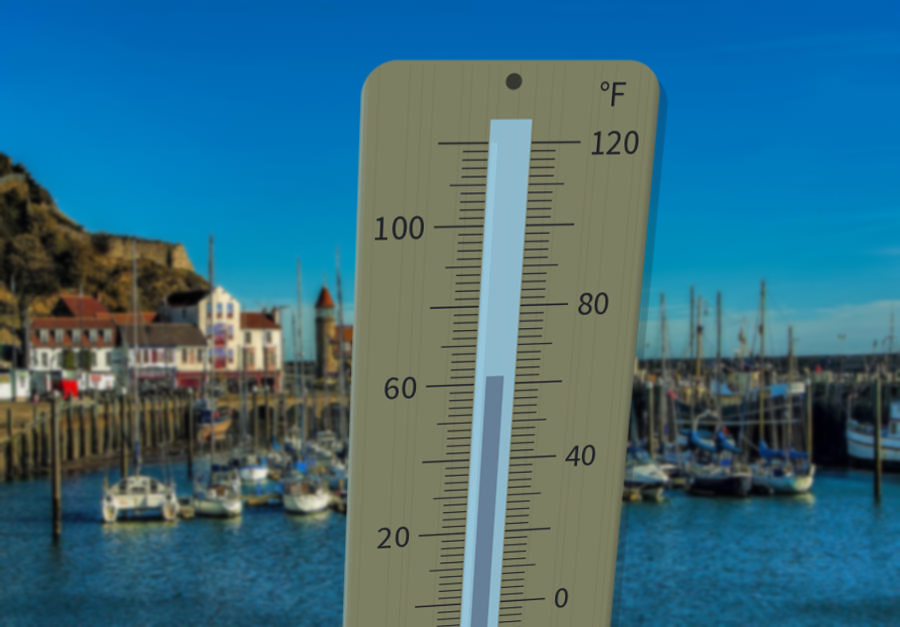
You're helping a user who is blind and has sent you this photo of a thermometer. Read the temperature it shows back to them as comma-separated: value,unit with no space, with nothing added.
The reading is 62,°F
